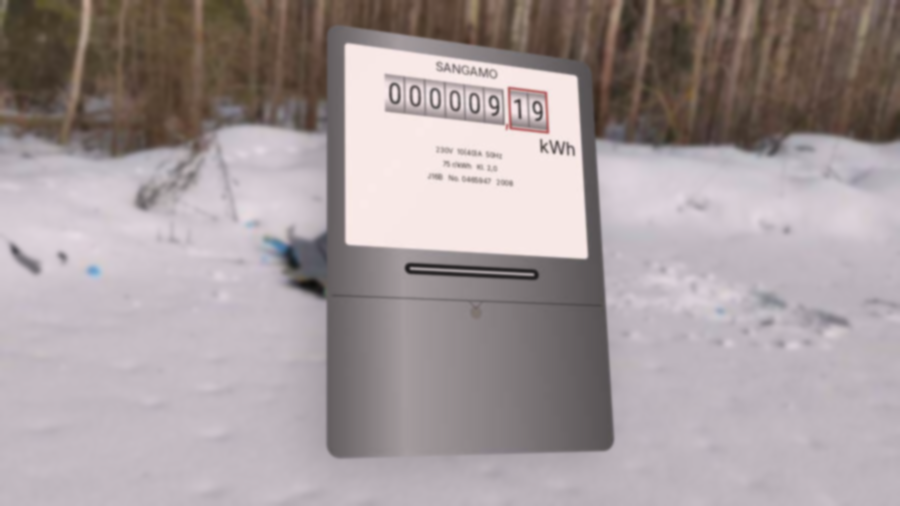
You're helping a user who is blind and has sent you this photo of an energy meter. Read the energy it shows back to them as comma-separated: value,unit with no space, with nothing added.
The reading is 9.19,kWh
